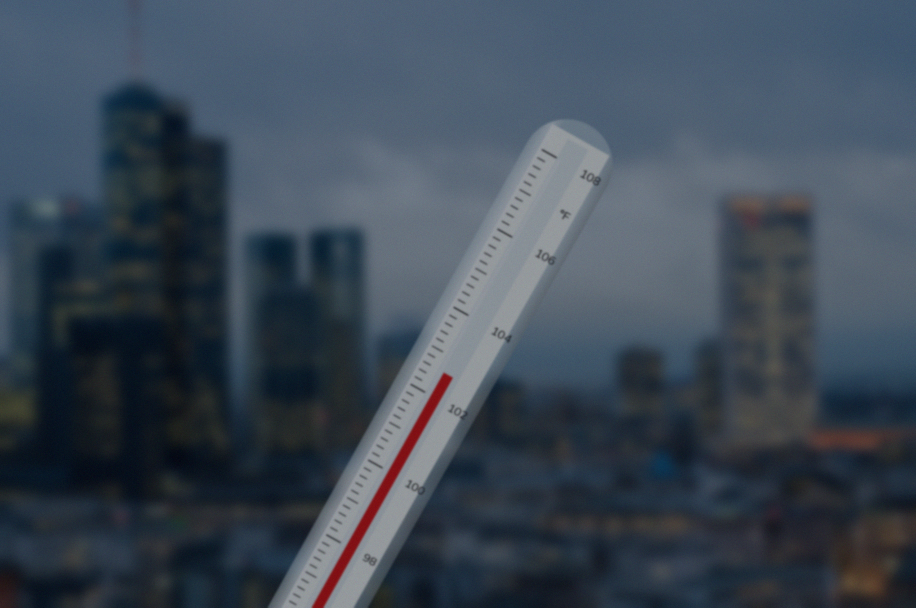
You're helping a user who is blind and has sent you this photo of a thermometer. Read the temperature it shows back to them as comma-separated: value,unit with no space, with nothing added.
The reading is 102.6,°F
